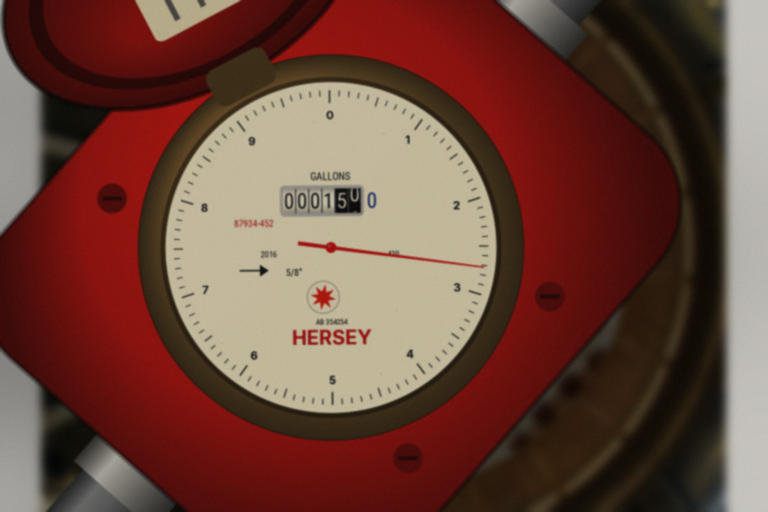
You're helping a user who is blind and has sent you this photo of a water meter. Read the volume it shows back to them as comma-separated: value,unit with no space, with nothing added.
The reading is 1502.7,gal
